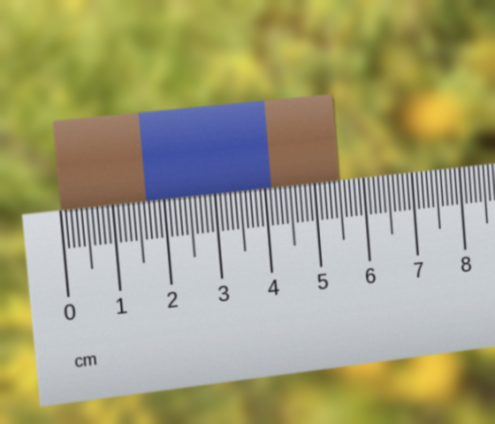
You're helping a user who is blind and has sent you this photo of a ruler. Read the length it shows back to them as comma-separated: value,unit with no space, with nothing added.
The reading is 5.5,cm
